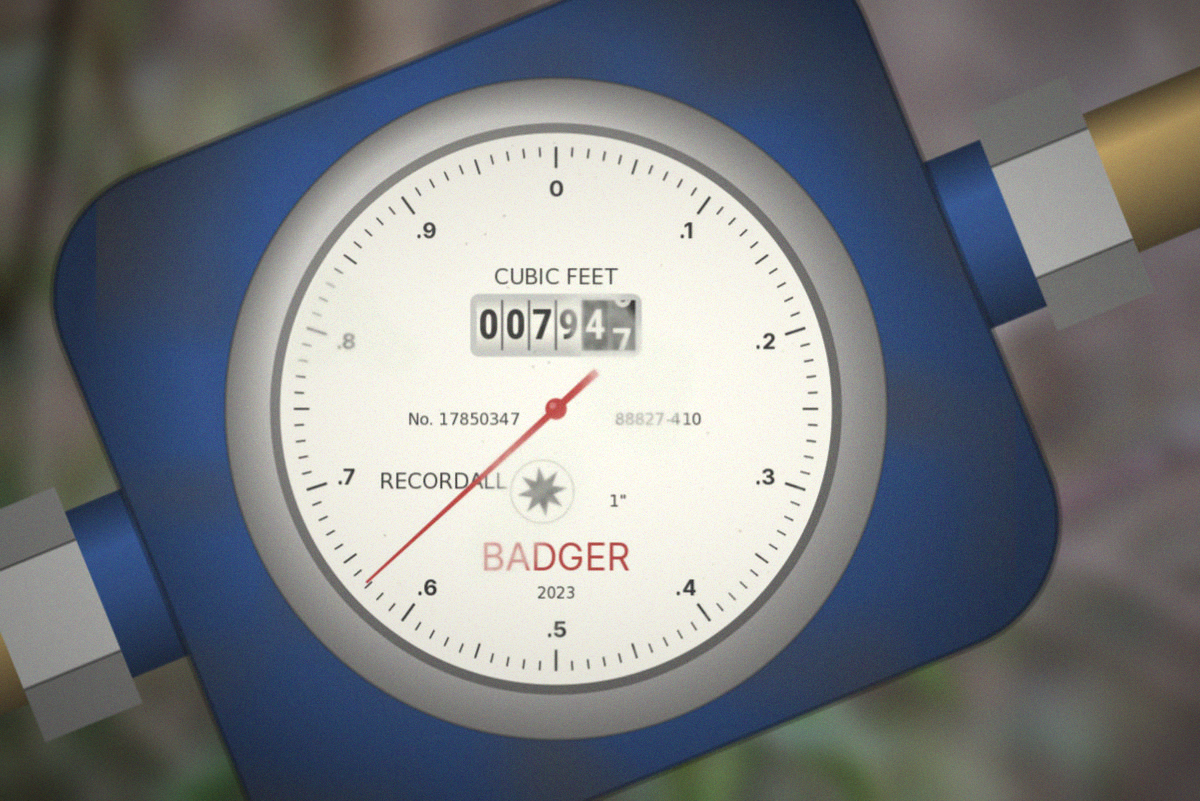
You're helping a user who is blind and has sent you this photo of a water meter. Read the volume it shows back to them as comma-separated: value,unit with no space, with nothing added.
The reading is 7946.63,ft³
